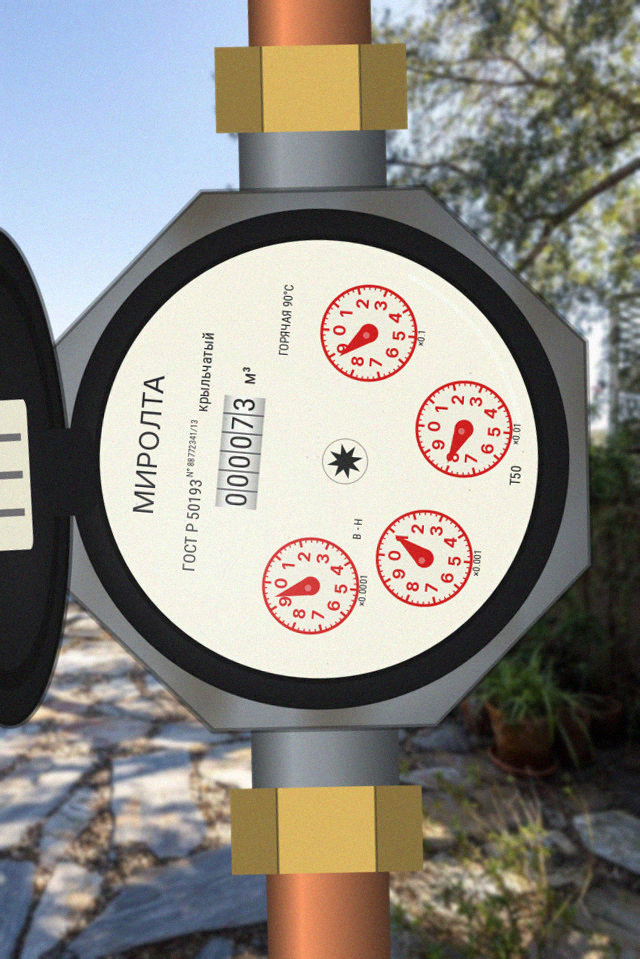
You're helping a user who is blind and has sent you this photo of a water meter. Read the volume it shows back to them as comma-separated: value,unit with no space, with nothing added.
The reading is 73.8809,m³
